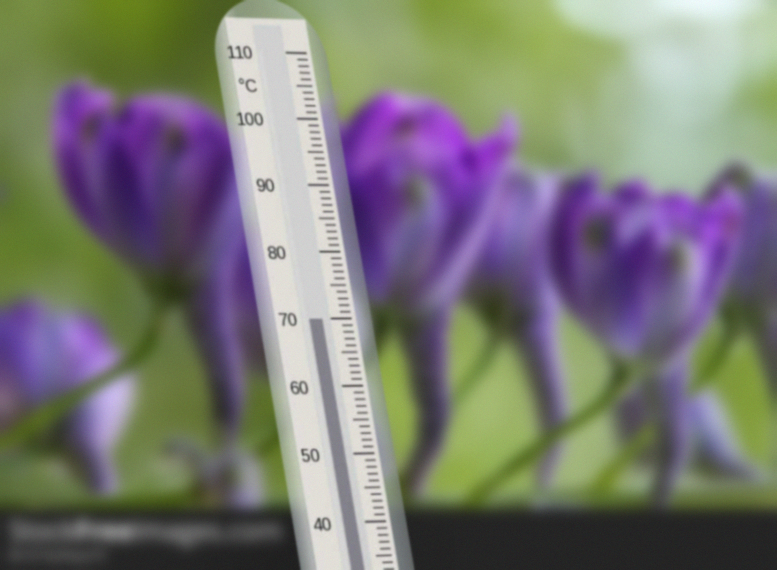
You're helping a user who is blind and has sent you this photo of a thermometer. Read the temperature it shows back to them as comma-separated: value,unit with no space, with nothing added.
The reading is 70,°C
